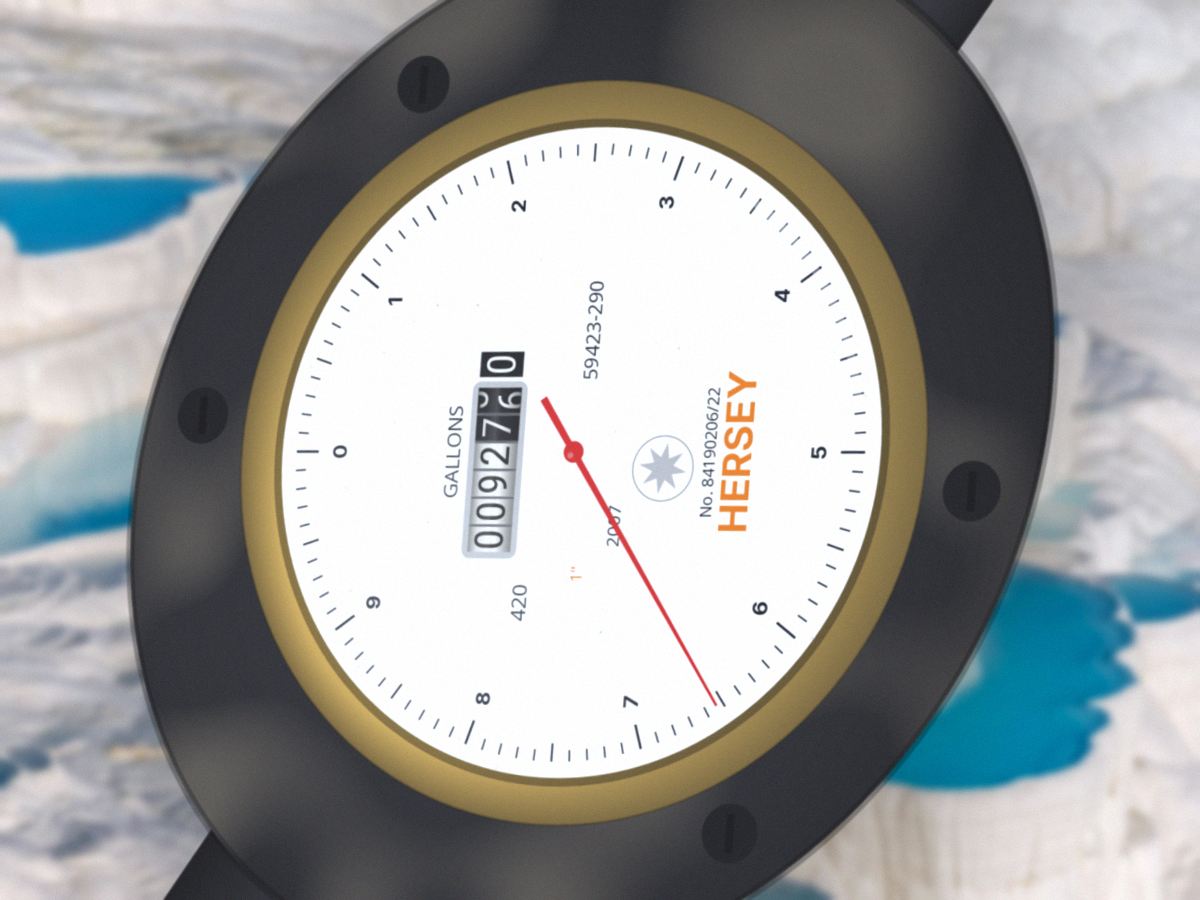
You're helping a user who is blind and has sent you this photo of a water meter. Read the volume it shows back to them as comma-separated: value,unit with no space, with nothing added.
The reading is 92756.5,gal
